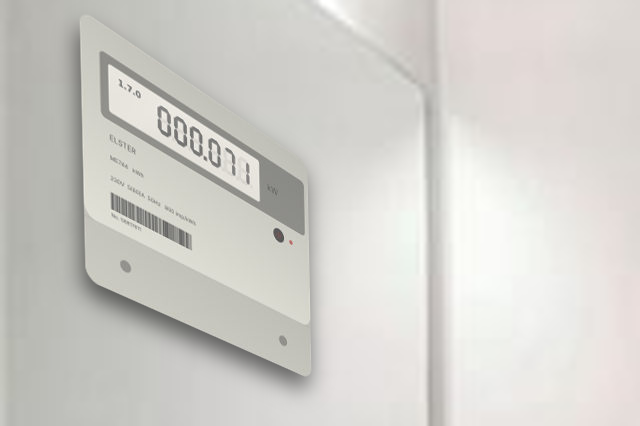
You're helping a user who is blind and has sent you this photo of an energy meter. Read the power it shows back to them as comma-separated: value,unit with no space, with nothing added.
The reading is 0.071,kW
